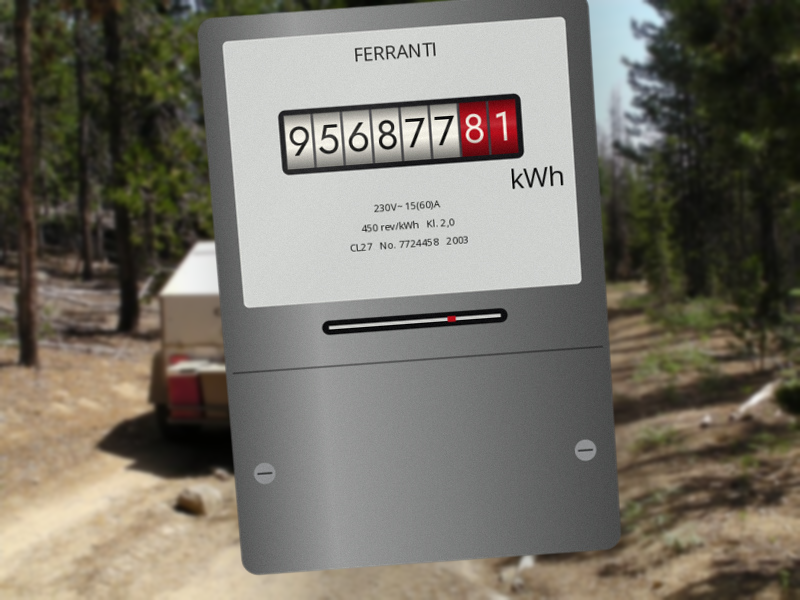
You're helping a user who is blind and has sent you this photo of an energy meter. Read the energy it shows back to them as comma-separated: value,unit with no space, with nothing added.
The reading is 956877.81,kWh
